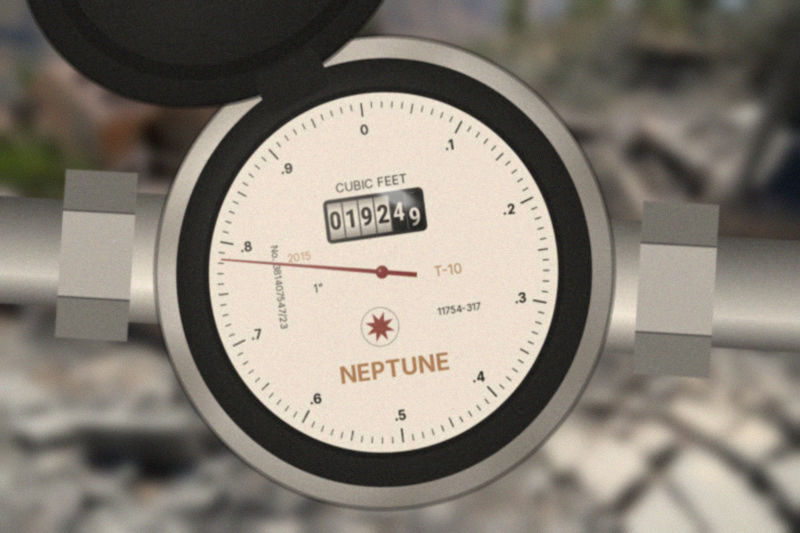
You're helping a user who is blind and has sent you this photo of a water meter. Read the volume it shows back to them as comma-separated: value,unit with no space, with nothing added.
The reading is 19248.78,ft³
